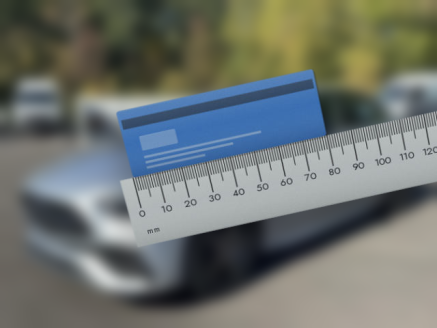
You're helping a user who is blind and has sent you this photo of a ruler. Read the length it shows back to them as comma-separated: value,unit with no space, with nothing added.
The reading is 80,mm
